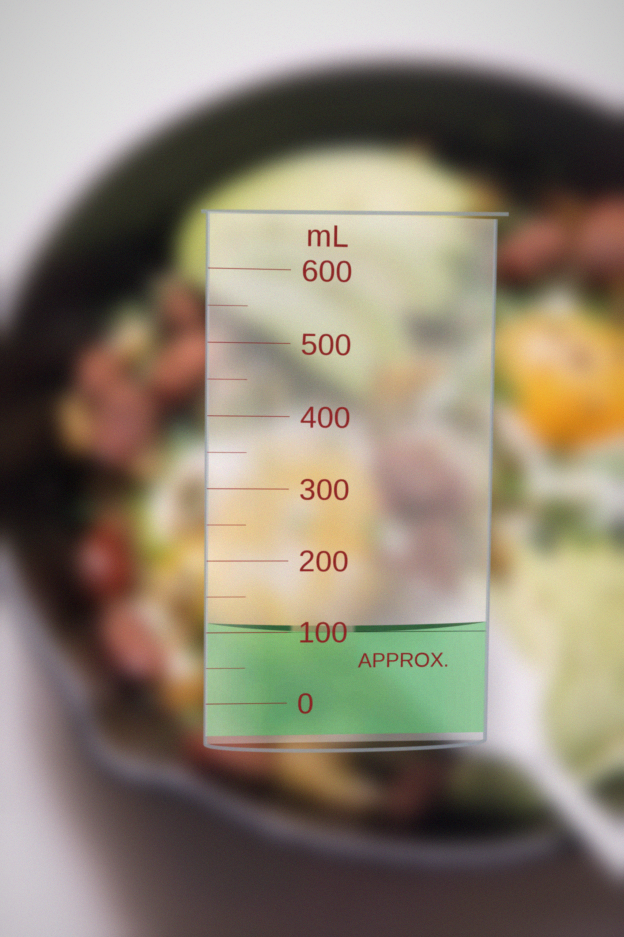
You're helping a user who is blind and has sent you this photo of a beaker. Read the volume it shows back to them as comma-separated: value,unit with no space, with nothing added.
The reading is 100,mL
